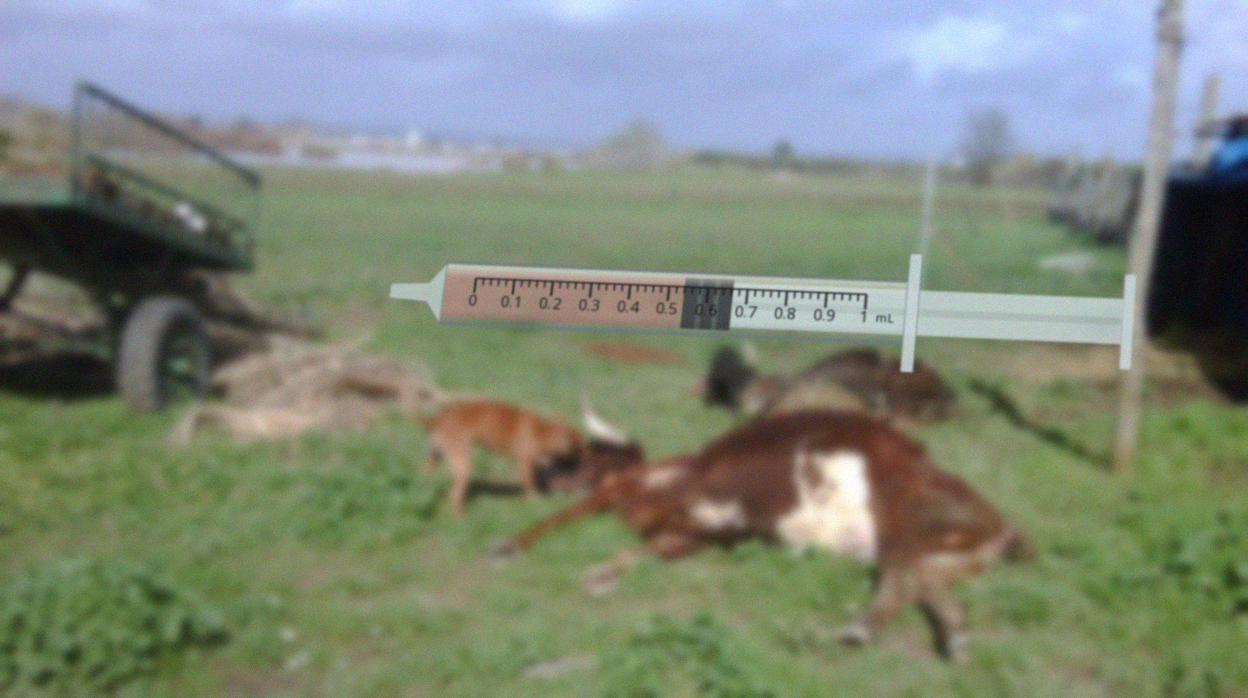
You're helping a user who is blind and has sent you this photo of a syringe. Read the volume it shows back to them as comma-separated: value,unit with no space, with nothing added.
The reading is 0.54,mL
